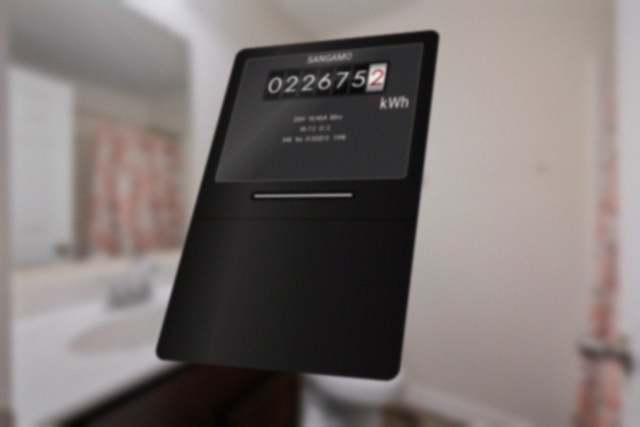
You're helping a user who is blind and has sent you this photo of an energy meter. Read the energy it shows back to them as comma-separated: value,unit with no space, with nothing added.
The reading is 22675.2,kWh
